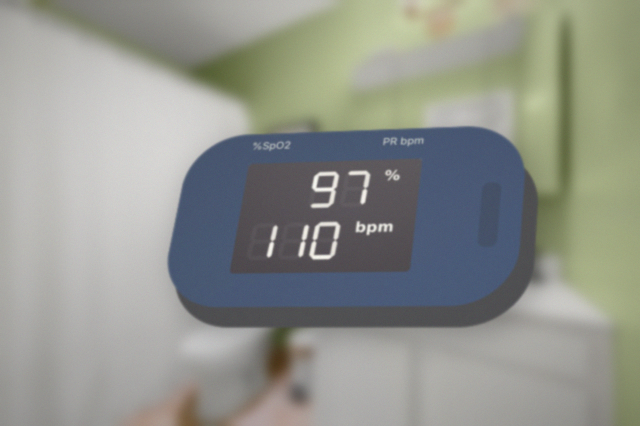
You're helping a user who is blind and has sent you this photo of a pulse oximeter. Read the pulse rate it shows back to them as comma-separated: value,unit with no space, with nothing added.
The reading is 110,bpm
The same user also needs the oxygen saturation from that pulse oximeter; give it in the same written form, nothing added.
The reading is 97,%
